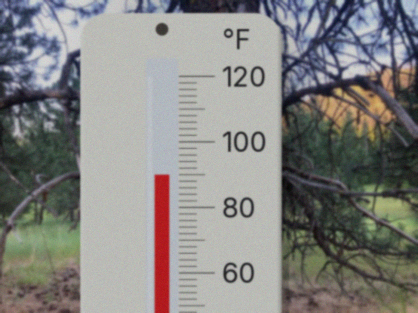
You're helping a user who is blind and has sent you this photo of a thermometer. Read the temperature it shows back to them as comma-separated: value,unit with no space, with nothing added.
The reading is 90,°F
